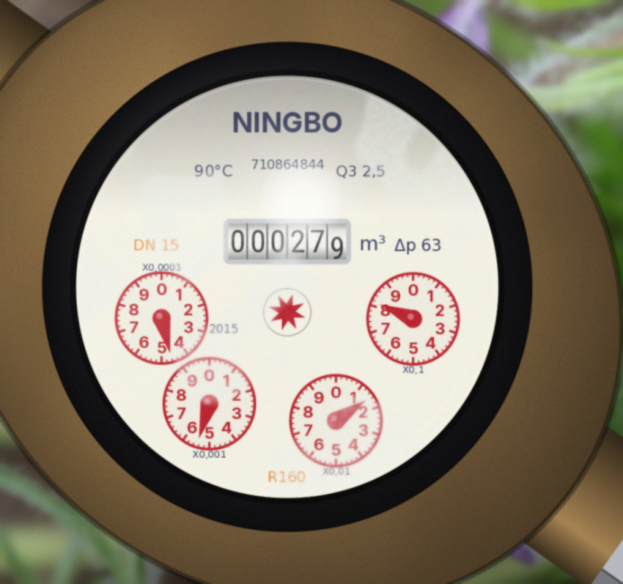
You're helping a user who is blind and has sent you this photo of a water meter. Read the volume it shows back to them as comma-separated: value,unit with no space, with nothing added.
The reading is 278.8154,m³
